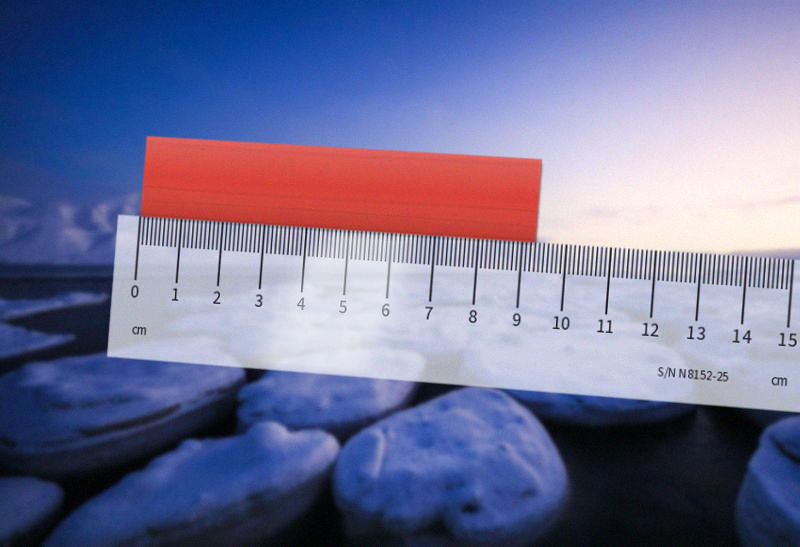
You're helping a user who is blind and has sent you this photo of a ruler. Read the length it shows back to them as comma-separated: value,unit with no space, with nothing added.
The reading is 9.3,cm
